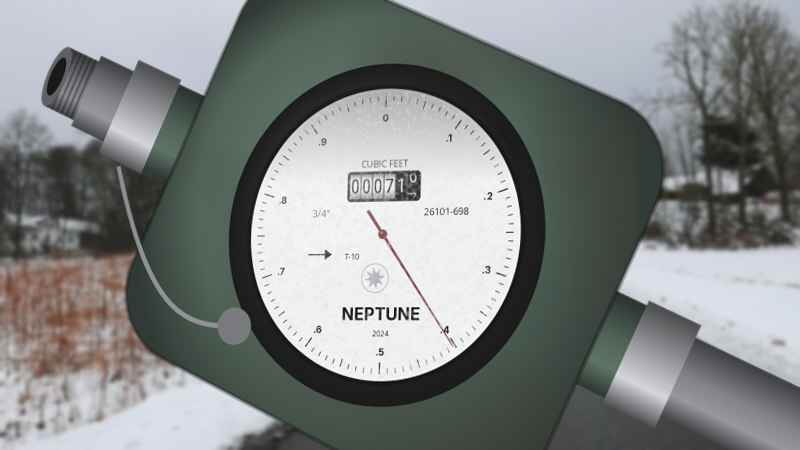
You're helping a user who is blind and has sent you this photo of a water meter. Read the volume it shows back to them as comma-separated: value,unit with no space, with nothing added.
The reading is 716.40,ft³
